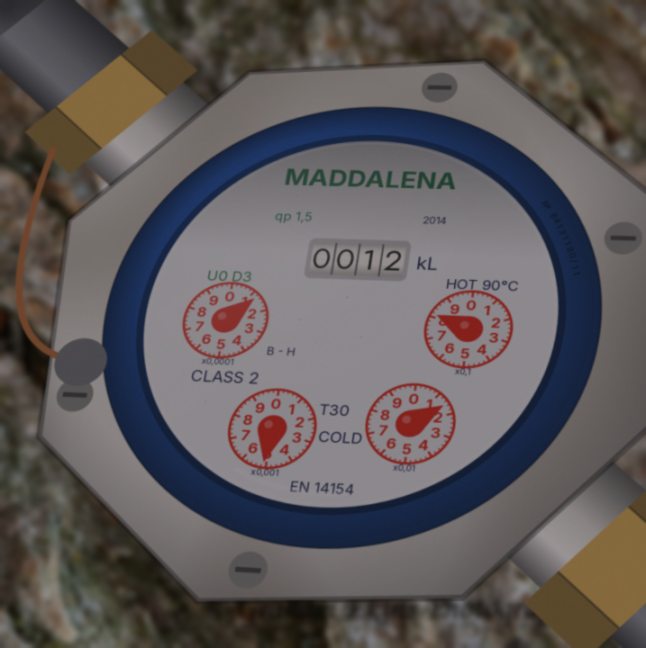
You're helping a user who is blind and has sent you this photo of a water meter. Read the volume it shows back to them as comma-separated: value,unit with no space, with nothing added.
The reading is 12.8151,kL
